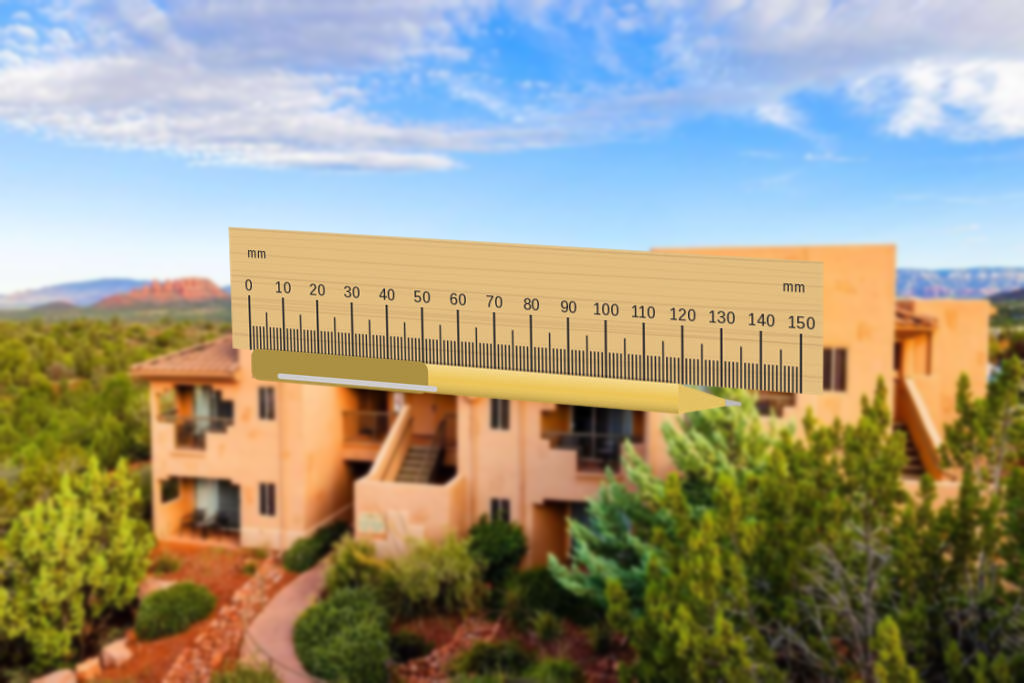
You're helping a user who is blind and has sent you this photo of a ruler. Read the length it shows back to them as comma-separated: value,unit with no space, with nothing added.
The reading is 135,mm
